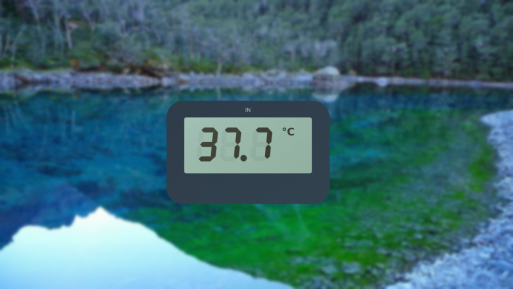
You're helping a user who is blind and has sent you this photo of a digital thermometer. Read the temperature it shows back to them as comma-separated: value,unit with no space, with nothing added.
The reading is 37.7,°C
